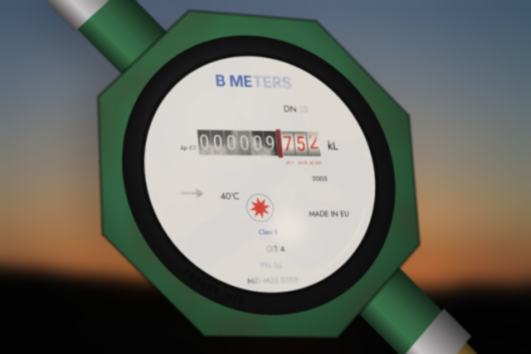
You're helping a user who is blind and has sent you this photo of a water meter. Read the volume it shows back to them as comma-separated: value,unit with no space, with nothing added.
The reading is 9.752,kL
